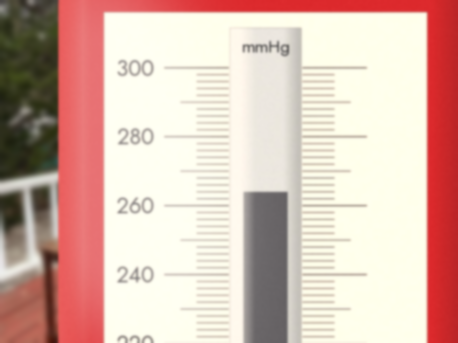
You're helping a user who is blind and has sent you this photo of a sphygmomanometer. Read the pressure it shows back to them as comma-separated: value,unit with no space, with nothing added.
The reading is 264,mmHg
